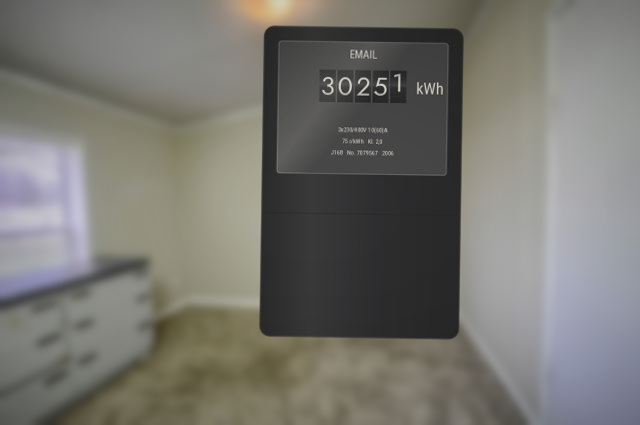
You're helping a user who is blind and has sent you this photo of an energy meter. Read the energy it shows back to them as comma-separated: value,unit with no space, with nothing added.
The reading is 30251,kWh
